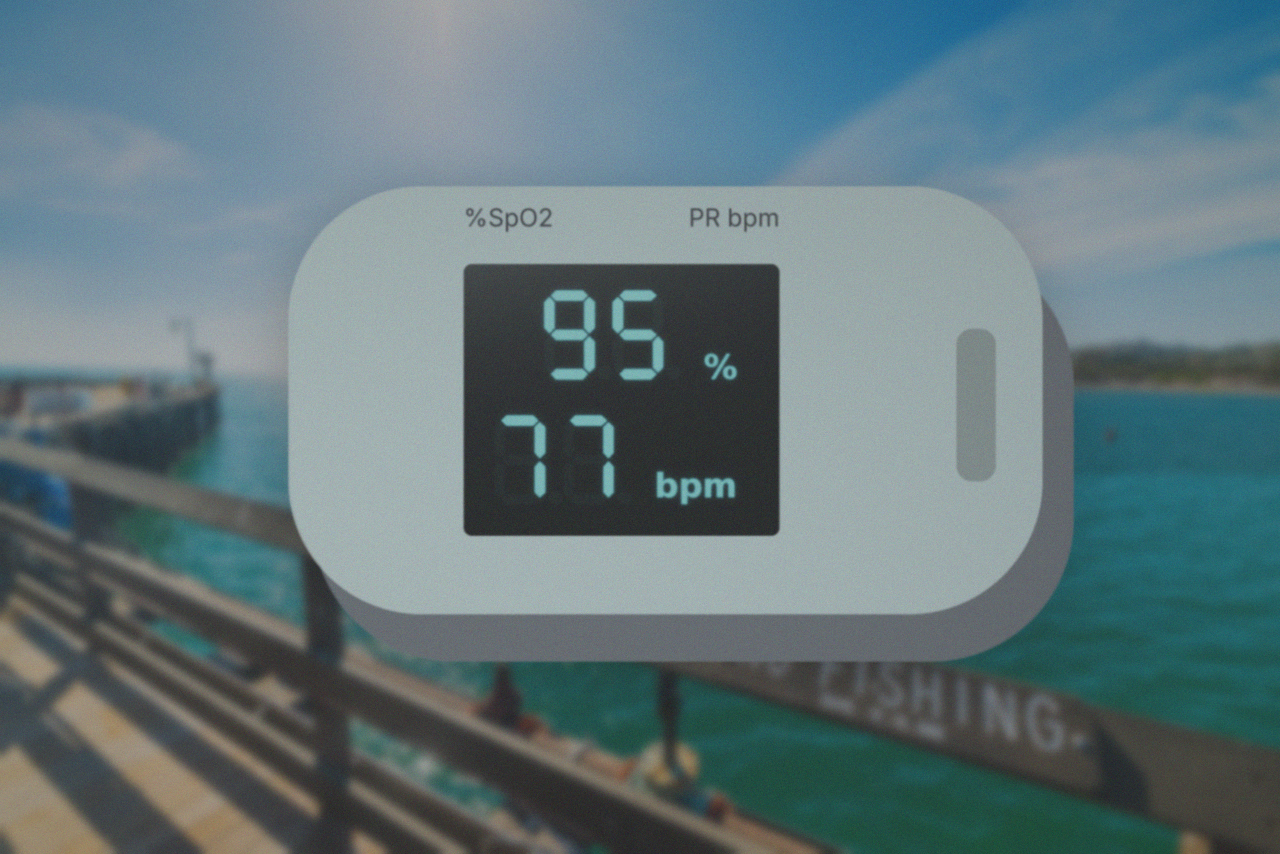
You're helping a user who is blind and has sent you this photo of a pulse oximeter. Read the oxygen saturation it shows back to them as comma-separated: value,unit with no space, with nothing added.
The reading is 95,%
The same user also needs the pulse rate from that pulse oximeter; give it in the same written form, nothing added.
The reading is 77,bpm
